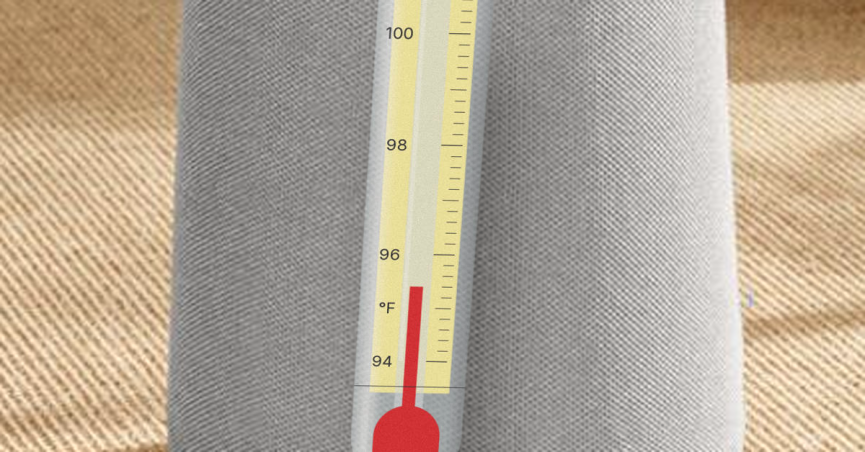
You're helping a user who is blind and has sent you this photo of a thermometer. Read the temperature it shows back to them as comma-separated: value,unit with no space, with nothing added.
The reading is 95.4,°F
